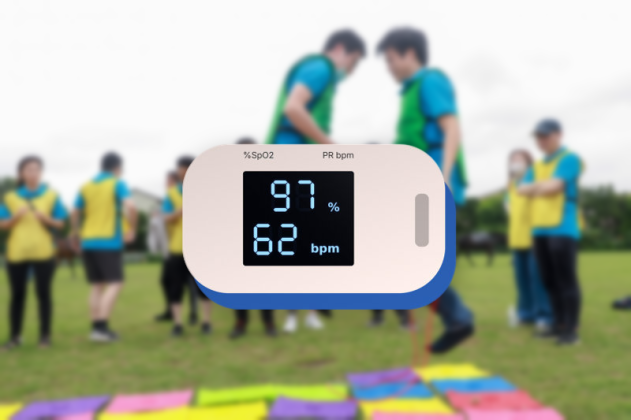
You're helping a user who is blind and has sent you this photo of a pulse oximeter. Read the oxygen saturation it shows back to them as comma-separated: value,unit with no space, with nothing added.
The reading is 97,%
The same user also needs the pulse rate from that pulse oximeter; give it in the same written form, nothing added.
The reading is 62,bpm
